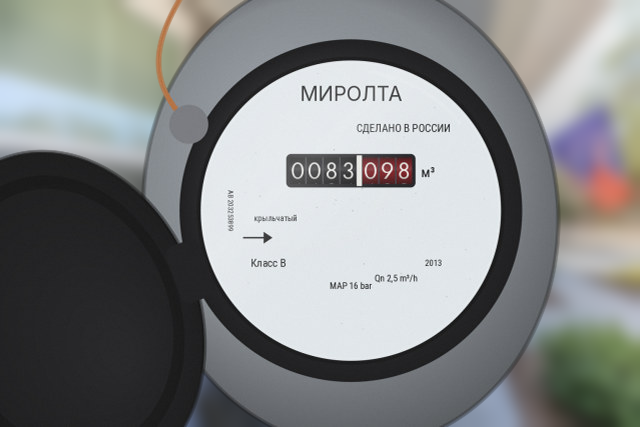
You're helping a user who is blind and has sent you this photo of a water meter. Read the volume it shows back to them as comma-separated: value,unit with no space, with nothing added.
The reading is 83.098,m³
